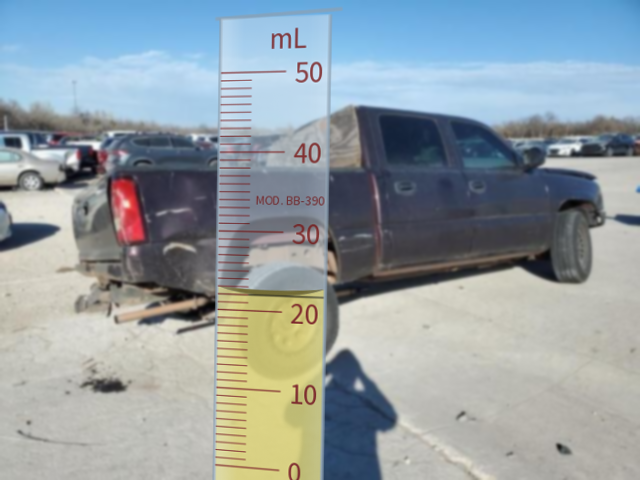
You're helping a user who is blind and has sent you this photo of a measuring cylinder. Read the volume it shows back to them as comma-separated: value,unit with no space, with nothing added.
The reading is 22,mL
